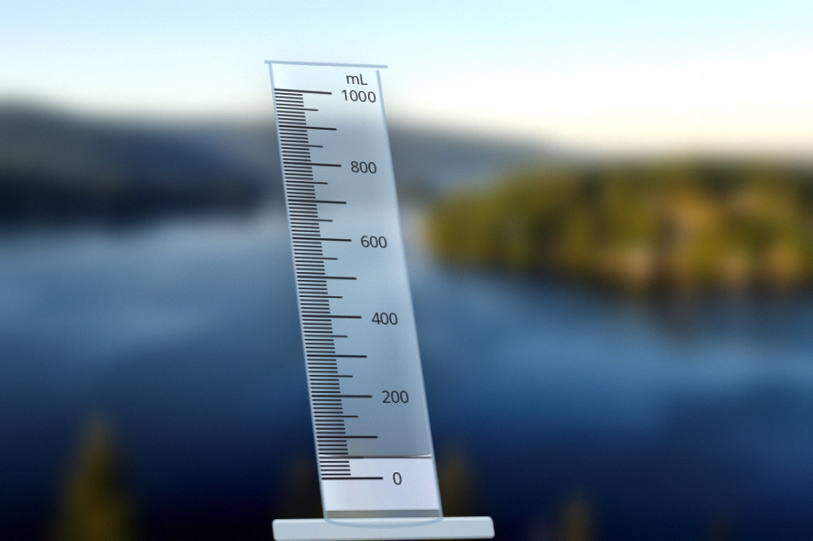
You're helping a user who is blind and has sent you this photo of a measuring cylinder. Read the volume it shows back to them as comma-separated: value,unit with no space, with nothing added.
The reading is 50,mL
